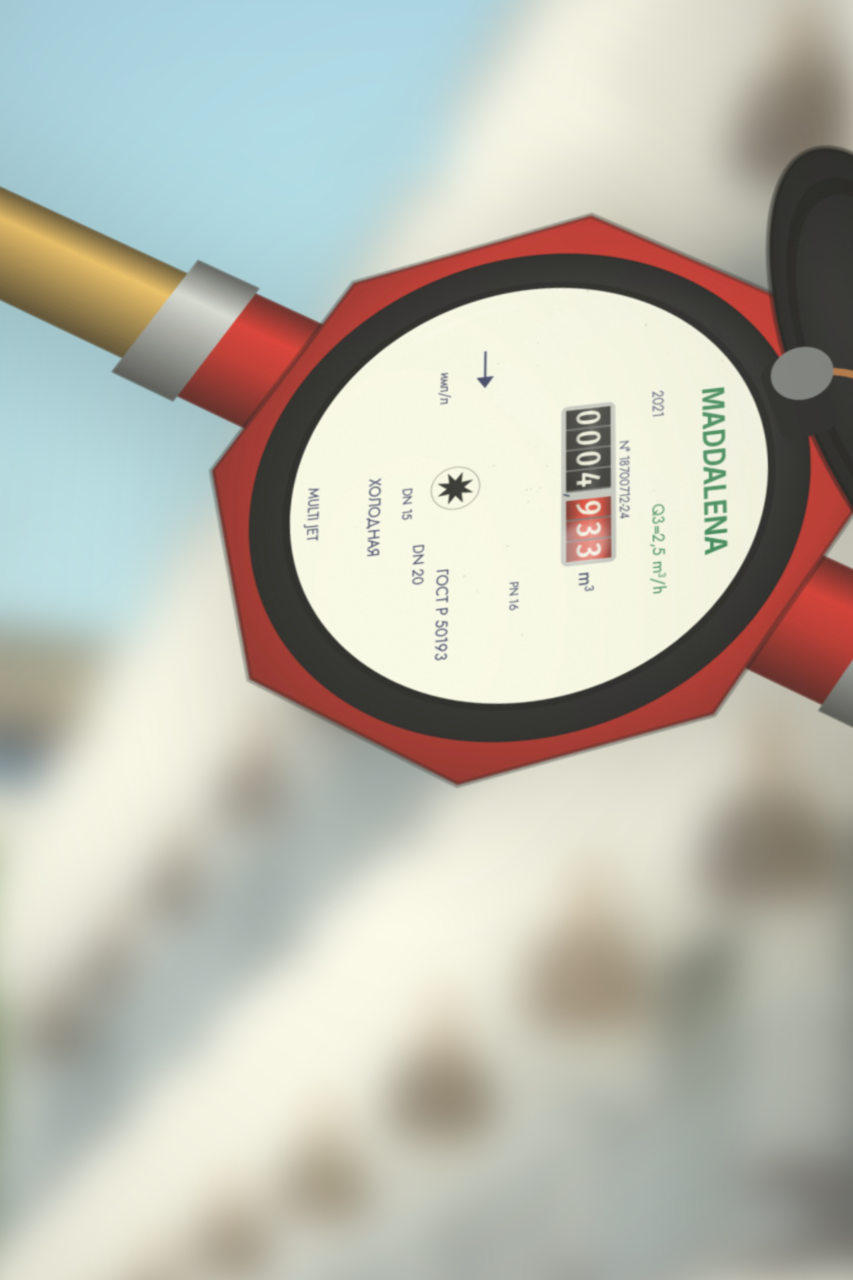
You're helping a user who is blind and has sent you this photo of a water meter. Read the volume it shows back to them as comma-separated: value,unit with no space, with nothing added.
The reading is 4.933,m³
